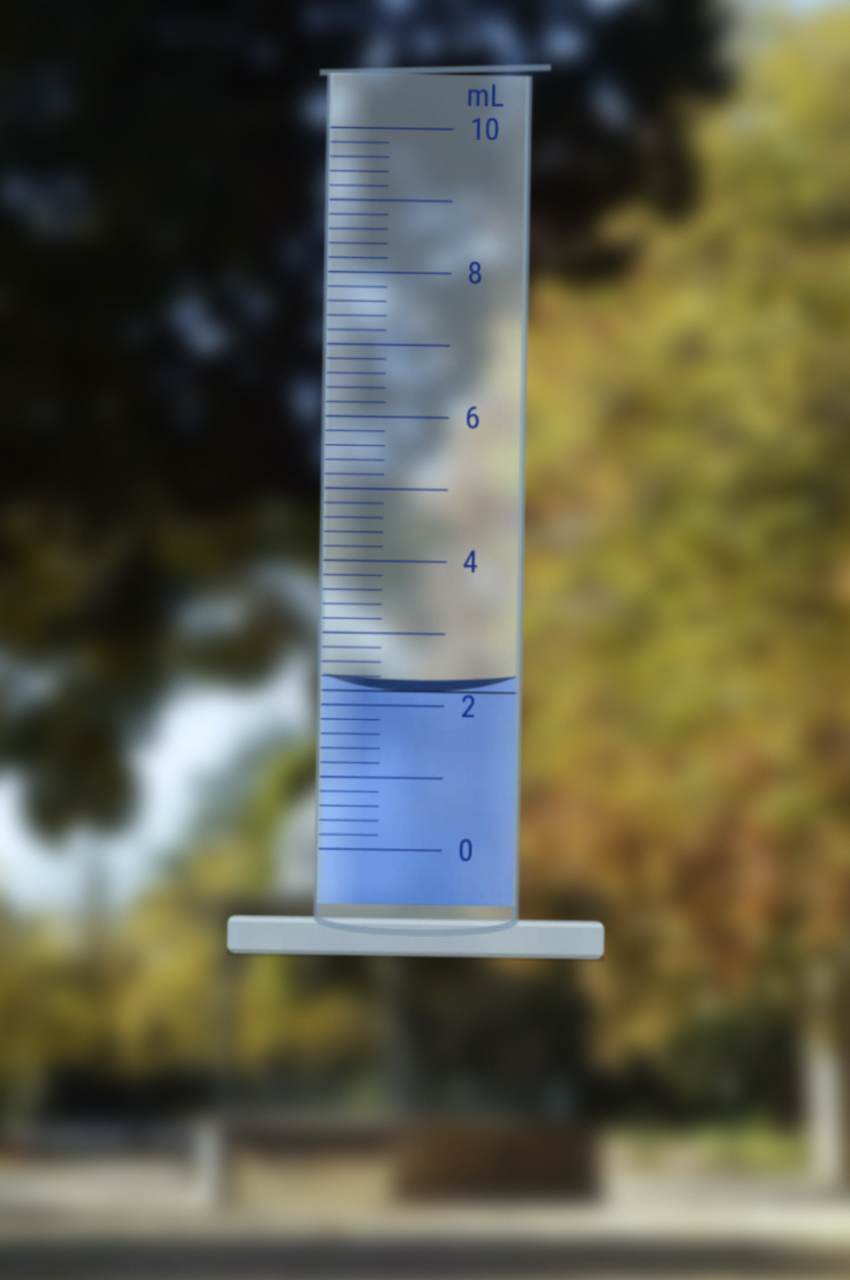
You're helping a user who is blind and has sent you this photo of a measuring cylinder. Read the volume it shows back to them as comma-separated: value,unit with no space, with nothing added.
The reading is 2.2,mL
